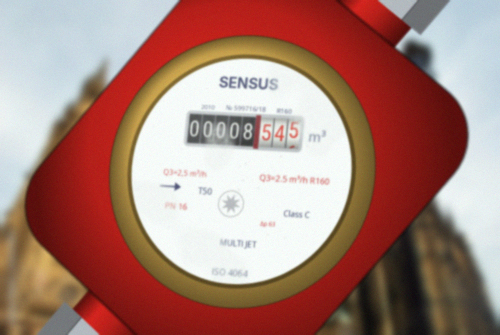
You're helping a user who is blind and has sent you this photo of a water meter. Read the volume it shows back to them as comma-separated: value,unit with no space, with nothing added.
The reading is 8.545,m³
